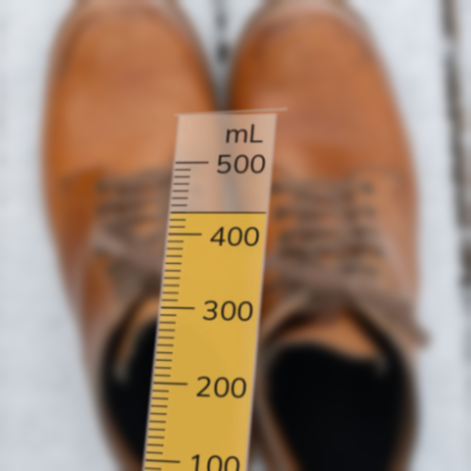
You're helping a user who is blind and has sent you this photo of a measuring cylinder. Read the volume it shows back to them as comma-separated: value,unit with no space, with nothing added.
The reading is 430,mL
